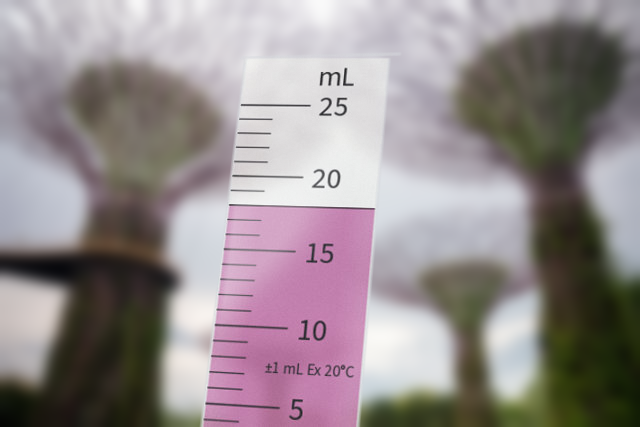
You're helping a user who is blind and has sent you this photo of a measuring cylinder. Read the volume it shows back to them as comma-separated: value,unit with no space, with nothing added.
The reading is 18,mL
